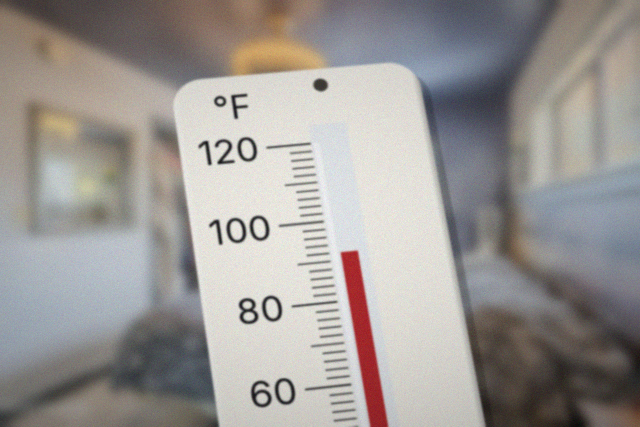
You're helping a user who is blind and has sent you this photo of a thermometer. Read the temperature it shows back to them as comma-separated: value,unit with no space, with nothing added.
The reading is 92,°F
